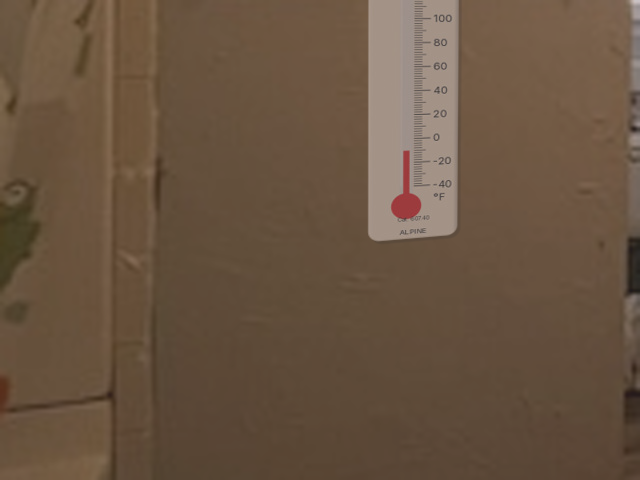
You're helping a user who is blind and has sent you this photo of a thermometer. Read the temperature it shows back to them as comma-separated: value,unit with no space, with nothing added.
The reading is -10,°F
